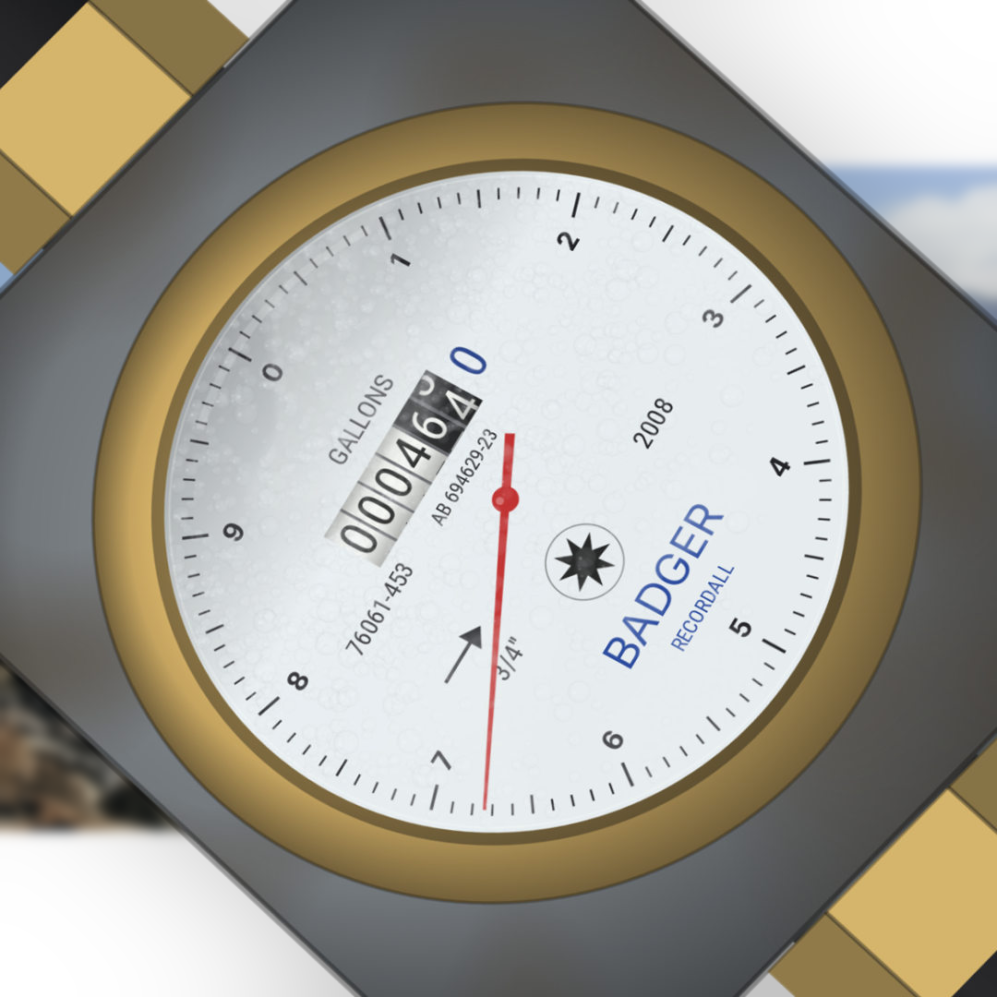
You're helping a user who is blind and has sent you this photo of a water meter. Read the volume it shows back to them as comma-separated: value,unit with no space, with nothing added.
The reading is 4636.7,gal
